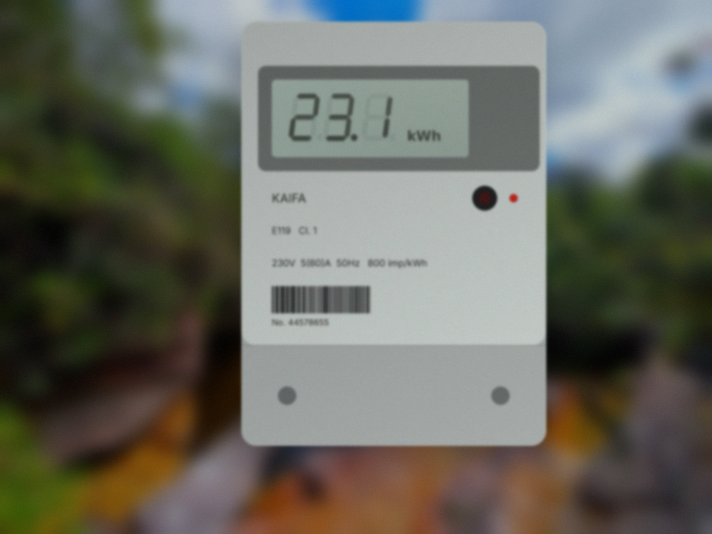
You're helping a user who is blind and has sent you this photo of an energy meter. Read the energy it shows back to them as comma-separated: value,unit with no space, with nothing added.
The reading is 23.1,kWh
